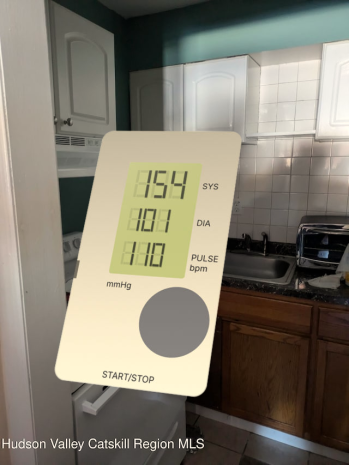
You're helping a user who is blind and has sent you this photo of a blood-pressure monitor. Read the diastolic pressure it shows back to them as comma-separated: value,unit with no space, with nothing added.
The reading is 101,mmHg
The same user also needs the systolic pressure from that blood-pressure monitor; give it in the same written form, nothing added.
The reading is 154,mmHg
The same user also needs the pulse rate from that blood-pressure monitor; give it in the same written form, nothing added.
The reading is 110,bpm
